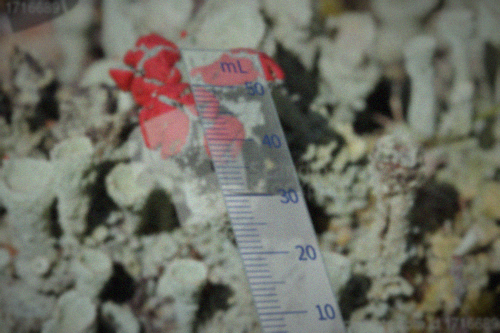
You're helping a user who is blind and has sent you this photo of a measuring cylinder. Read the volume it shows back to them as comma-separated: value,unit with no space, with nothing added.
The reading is 30,mL
